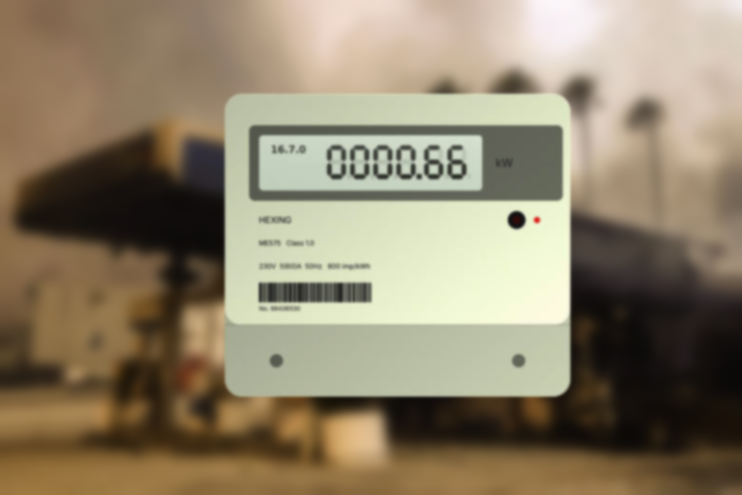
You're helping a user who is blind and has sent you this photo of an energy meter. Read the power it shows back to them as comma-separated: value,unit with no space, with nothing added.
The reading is 0.66,kW
